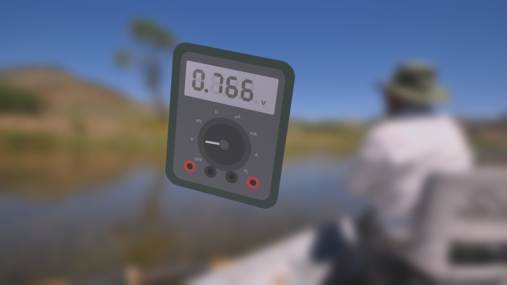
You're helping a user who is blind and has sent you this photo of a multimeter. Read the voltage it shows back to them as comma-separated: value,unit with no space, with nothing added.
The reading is 0.766,V
